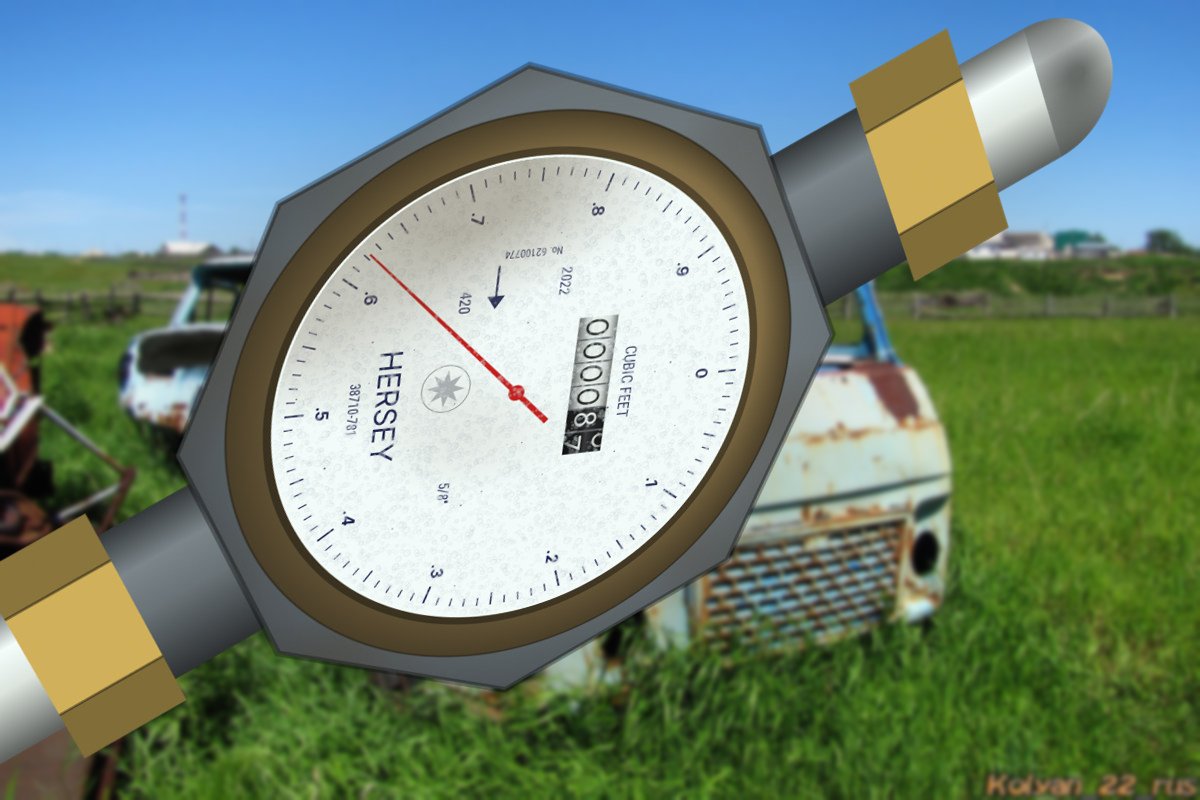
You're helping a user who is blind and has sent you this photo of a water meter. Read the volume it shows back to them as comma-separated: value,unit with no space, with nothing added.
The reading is 86.62,ft³
